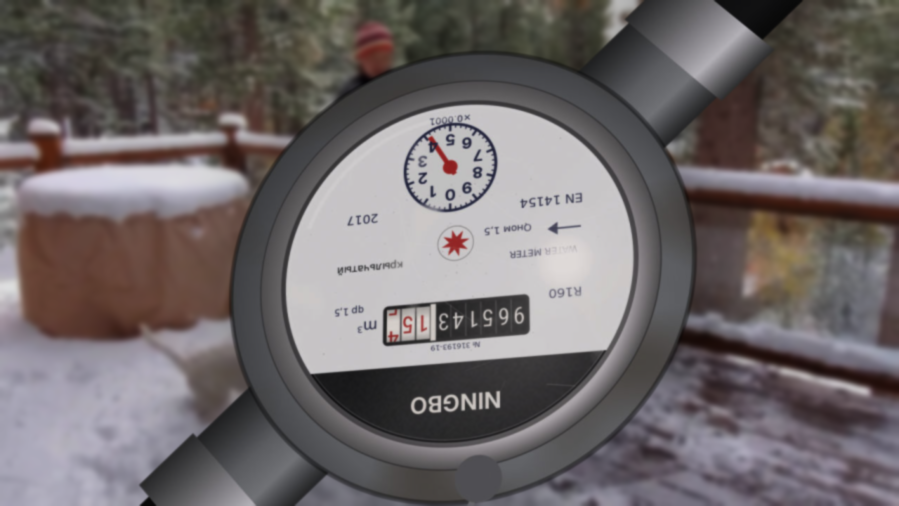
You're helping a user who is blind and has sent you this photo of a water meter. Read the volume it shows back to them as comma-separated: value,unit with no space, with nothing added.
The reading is 965143.1544,m³
